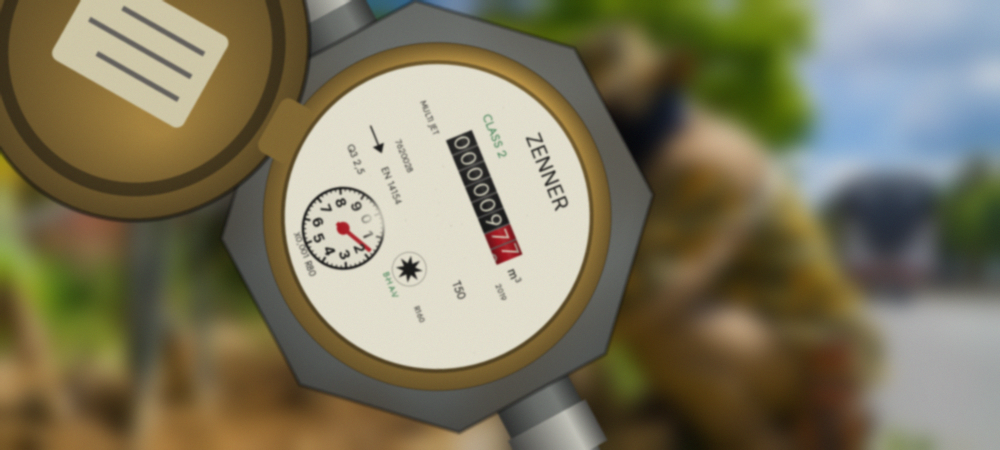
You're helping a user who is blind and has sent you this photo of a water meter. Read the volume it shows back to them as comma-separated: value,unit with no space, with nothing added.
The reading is 9.771,m³
